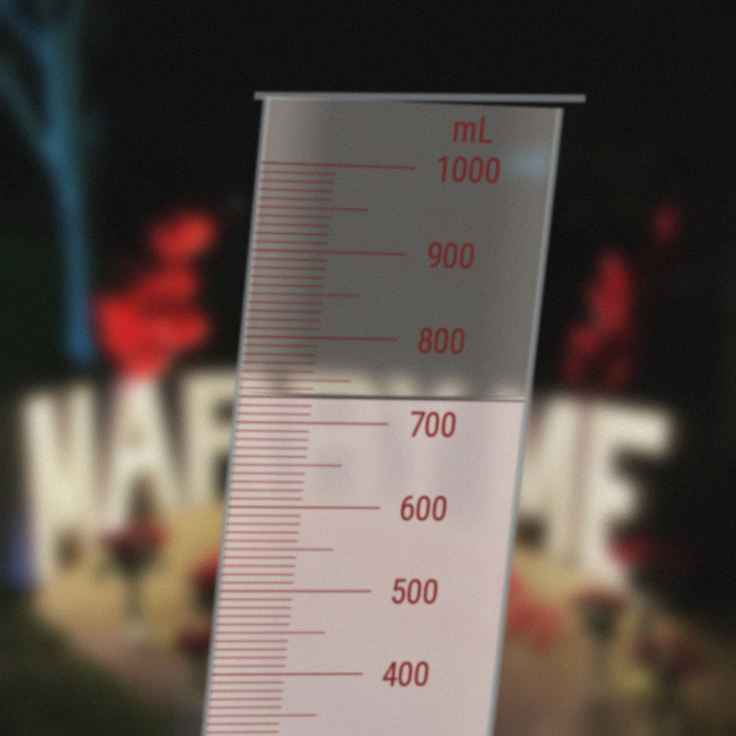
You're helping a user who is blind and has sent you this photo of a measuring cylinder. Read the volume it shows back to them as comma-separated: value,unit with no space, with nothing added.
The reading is 730,mL
